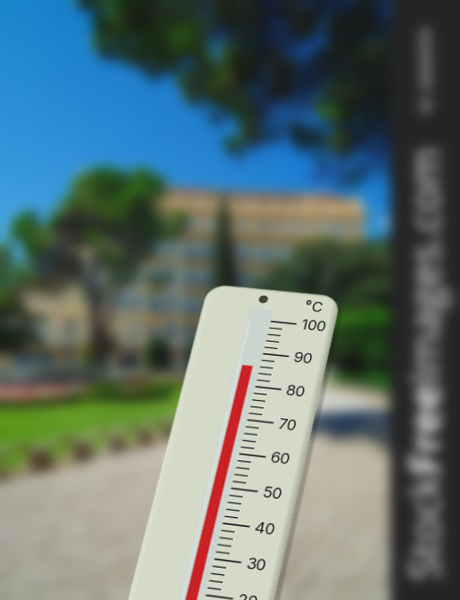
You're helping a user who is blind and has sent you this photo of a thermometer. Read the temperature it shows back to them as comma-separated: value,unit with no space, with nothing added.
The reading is 86,°C
